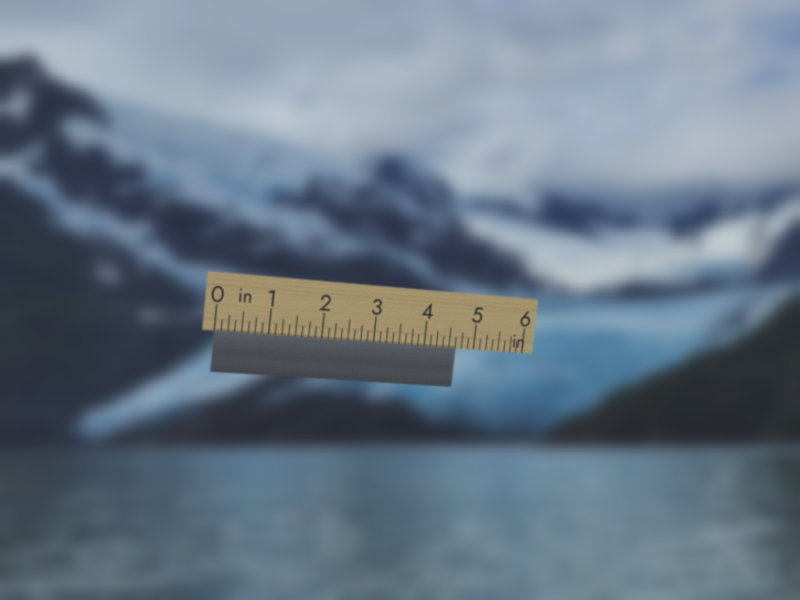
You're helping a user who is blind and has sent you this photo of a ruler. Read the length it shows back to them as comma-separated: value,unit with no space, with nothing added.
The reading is 4.625,in
